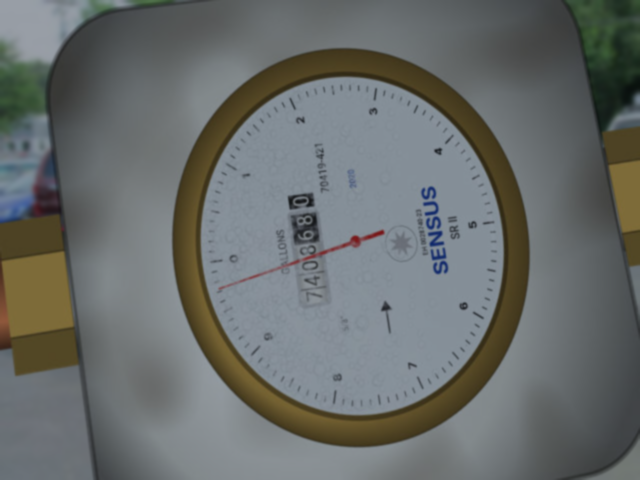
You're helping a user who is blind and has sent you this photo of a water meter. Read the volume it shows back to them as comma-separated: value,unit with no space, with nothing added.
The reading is 7408679.7,gal
